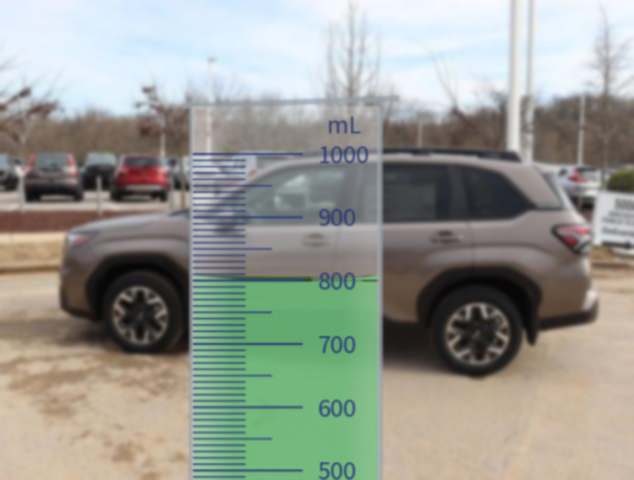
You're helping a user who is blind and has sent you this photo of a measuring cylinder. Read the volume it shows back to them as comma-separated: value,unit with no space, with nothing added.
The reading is 800,mL
